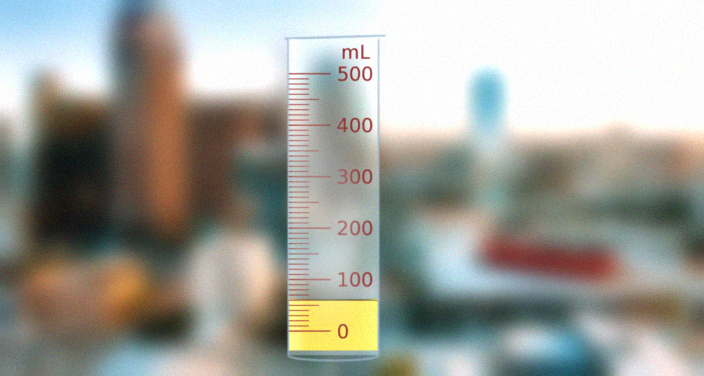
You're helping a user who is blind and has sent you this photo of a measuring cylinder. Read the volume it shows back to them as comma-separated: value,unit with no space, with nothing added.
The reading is 60,mL
